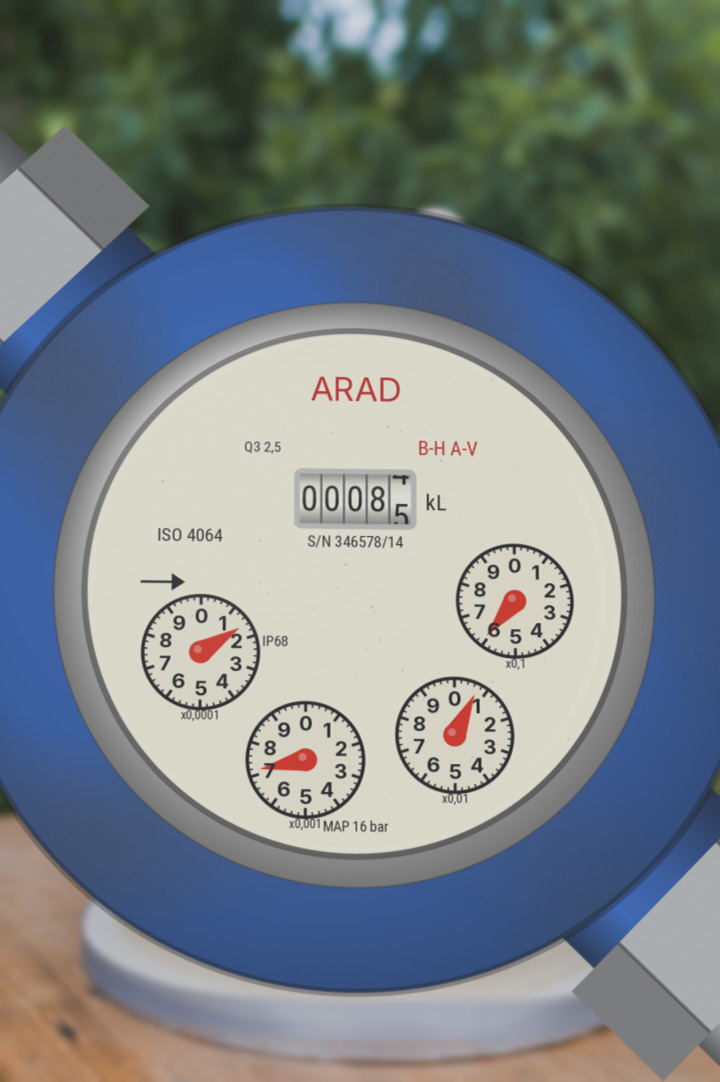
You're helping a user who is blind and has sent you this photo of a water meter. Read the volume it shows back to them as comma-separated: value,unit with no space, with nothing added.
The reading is 84.6071,kL
